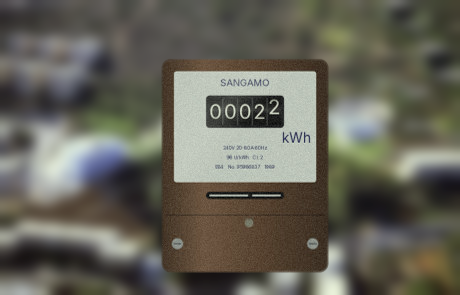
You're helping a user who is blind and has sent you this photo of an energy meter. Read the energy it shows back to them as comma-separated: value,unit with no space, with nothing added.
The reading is 22,kWh
